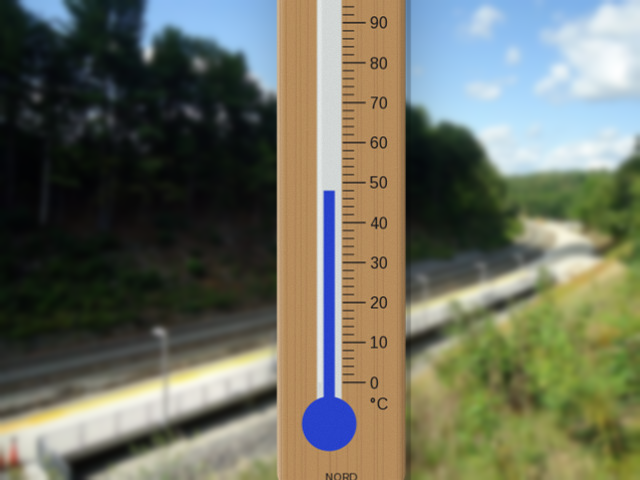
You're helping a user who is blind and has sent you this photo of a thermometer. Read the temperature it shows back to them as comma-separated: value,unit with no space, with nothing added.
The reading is 48,°C
